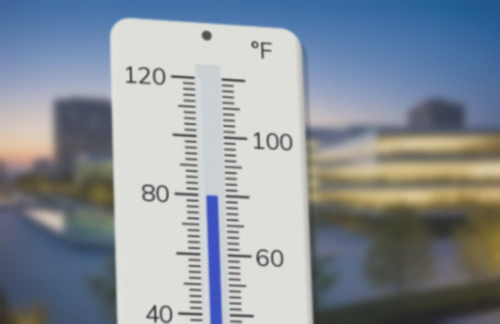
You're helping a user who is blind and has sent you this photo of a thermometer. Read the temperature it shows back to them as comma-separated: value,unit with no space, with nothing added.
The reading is 80,°F
